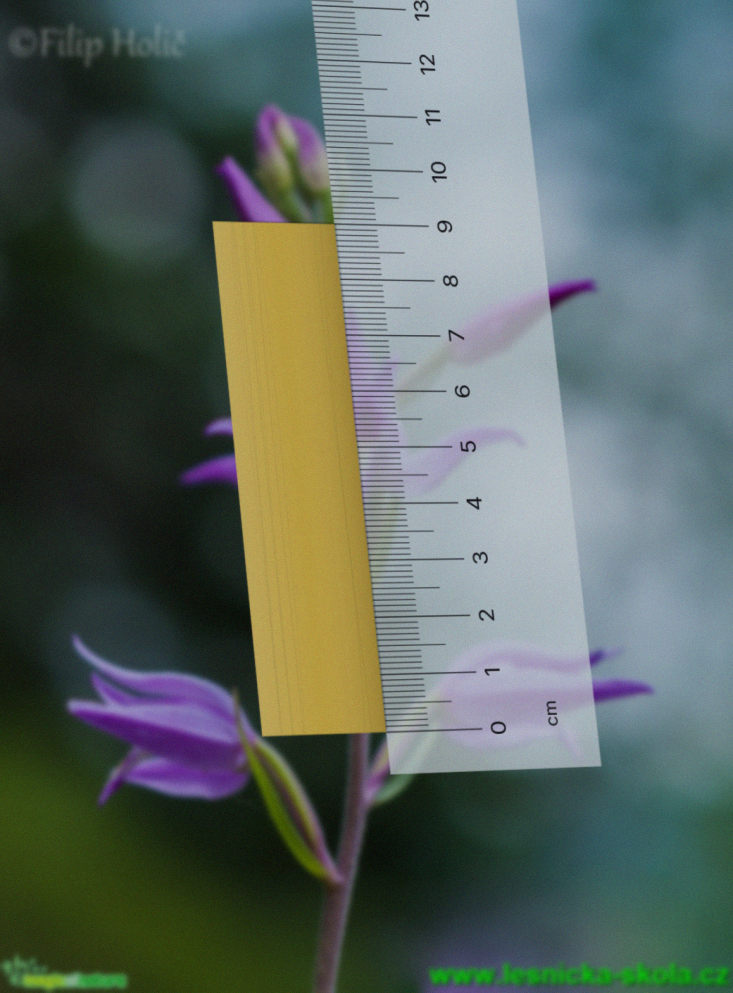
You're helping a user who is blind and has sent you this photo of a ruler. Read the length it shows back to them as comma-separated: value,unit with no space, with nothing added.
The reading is 9,cm
